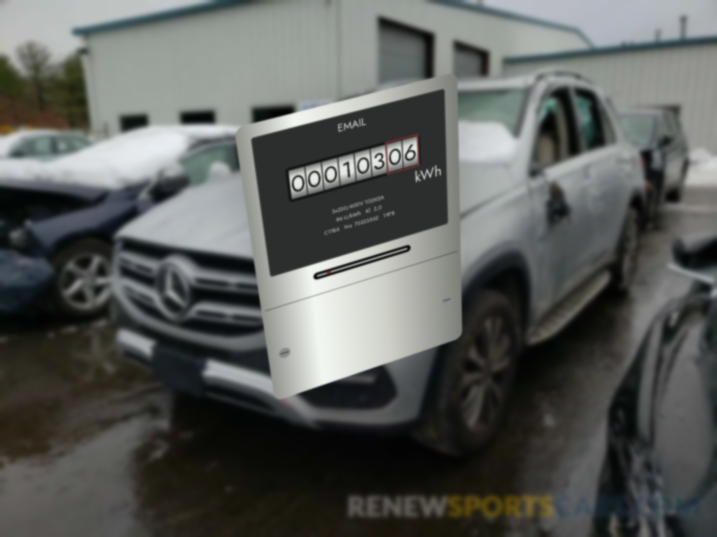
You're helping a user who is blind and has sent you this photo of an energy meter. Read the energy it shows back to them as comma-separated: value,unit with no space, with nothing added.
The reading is 103.06,kWh
